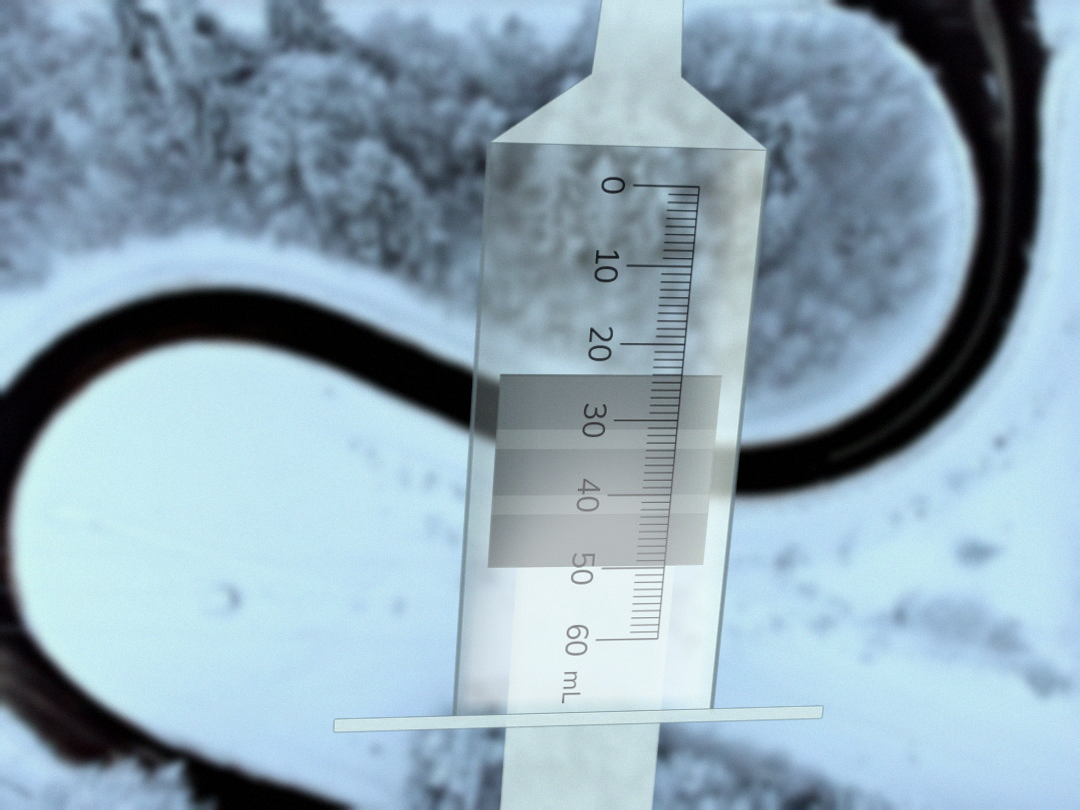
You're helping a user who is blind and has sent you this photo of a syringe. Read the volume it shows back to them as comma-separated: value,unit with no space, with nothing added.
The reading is 24,mL
